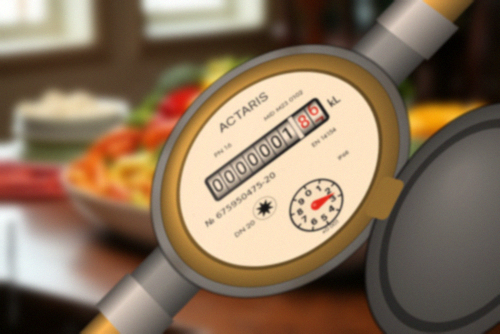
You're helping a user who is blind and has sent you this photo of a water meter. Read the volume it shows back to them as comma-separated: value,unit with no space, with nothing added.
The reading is 1.862,kL
